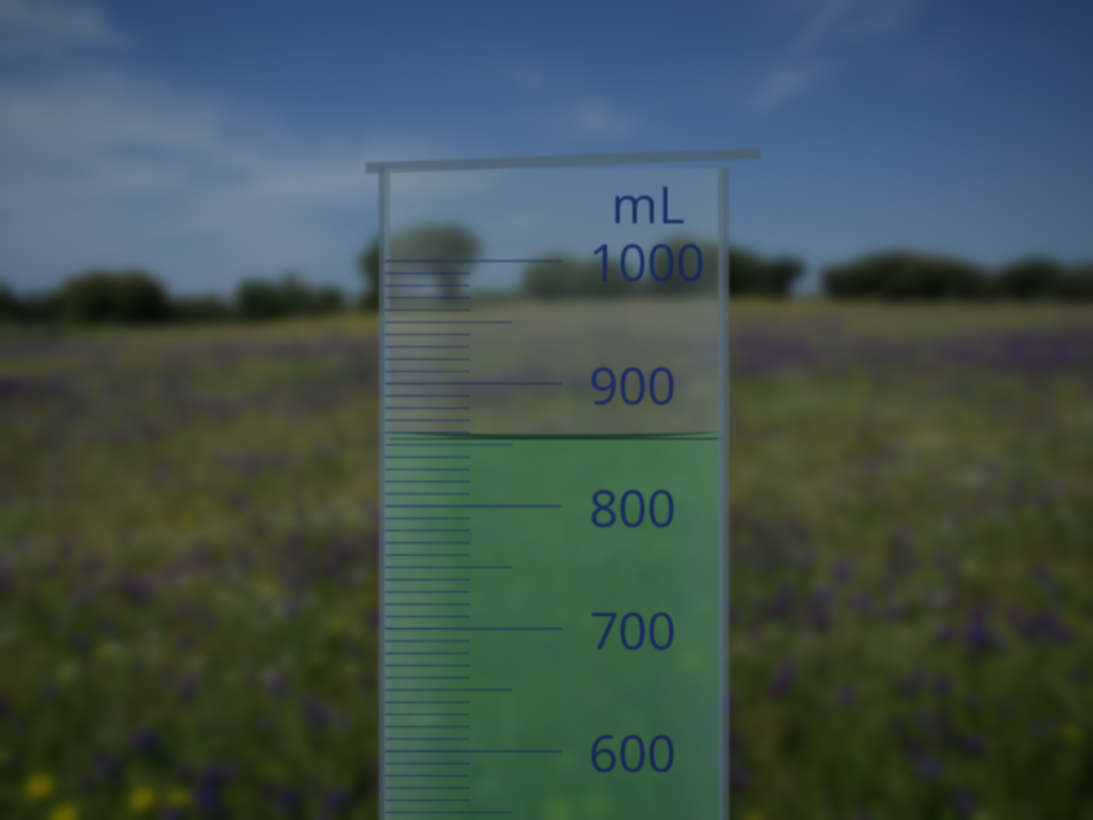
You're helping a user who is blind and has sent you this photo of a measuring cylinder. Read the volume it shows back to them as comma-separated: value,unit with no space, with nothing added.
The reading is 855,mL
